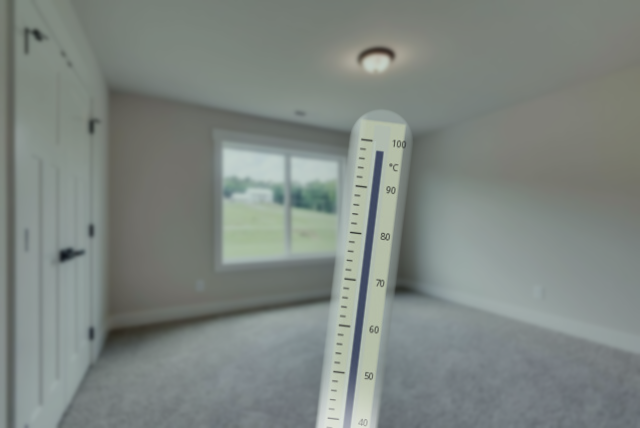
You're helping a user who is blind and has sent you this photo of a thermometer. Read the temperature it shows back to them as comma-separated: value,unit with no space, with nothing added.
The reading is 98,°C
